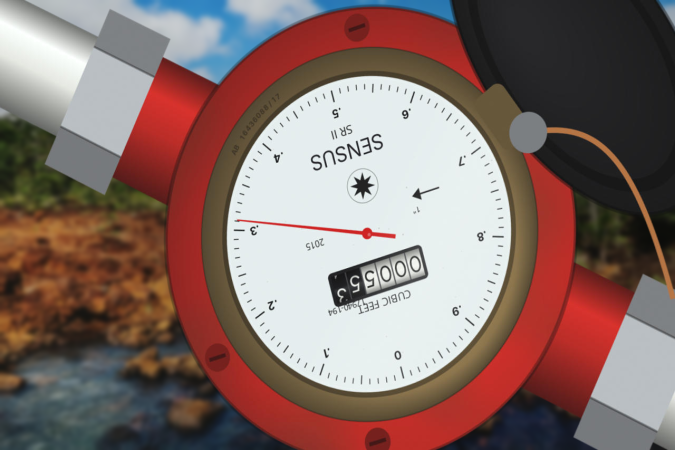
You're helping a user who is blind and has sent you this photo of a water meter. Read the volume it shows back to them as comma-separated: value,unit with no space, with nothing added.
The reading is 553.31,ft³
